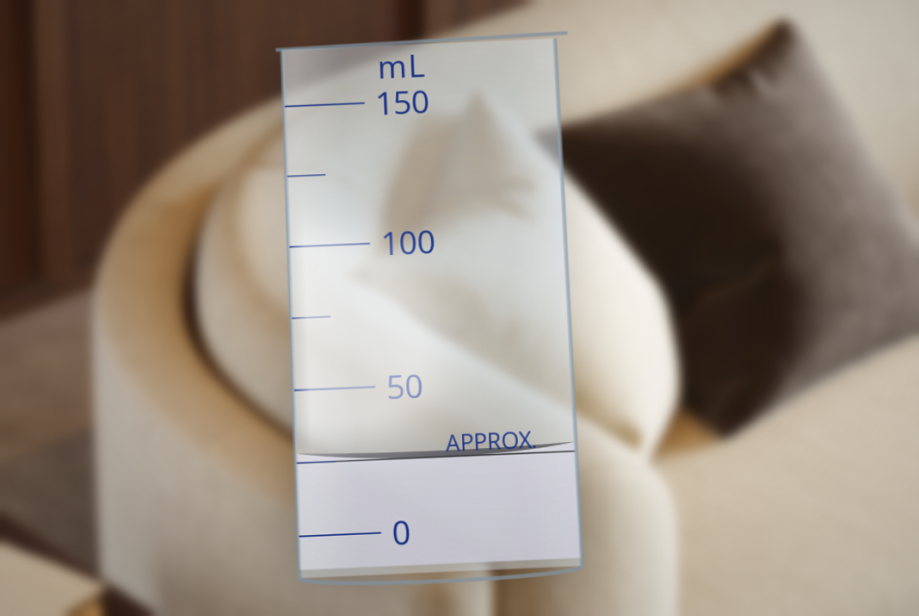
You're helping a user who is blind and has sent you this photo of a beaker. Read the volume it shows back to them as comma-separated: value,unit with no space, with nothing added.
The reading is 25,mL
